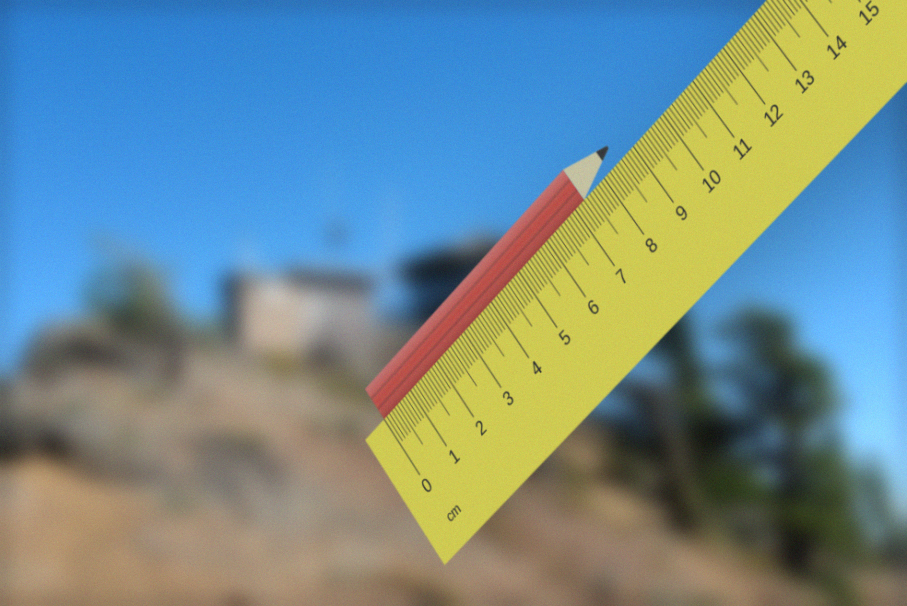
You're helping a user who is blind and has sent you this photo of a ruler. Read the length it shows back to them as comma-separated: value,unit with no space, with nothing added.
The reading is 8.5,cm
